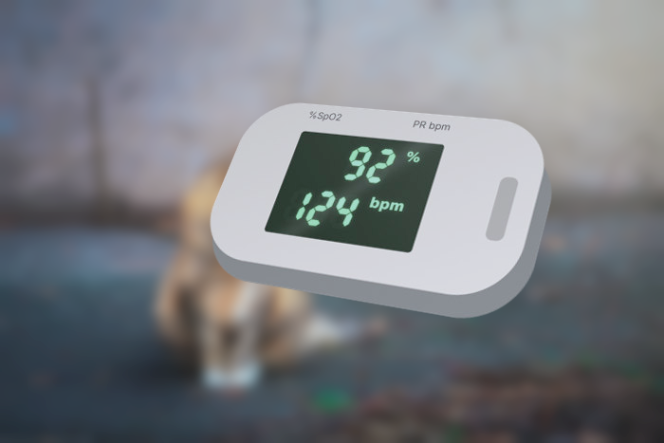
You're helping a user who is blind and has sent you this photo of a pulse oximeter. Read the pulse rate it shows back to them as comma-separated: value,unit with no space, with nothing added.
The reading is 124,bpm
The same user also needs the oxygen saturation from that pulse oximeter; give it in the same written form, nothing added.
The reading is 92,%
